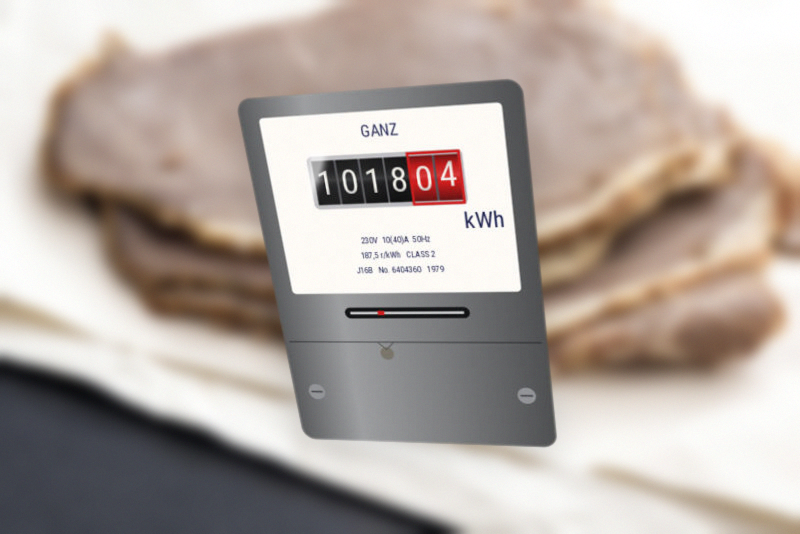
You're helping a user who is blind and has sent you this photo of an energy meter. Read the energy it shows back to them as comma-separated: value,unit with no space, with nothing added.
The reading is 1018.04,kWh
